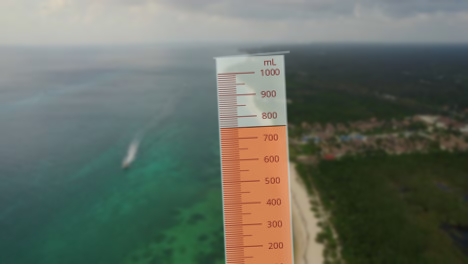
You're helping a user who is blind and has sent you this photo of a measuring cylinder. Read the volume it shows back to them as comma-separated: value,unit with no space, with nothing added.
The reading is 750,mL
